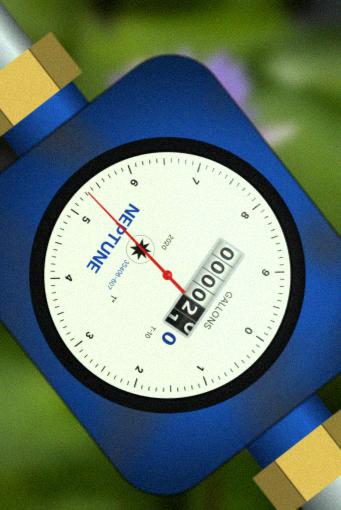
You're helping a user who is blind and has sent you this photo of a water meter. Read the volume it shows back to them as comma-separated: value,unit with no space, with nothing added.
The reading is 205.3,gal
